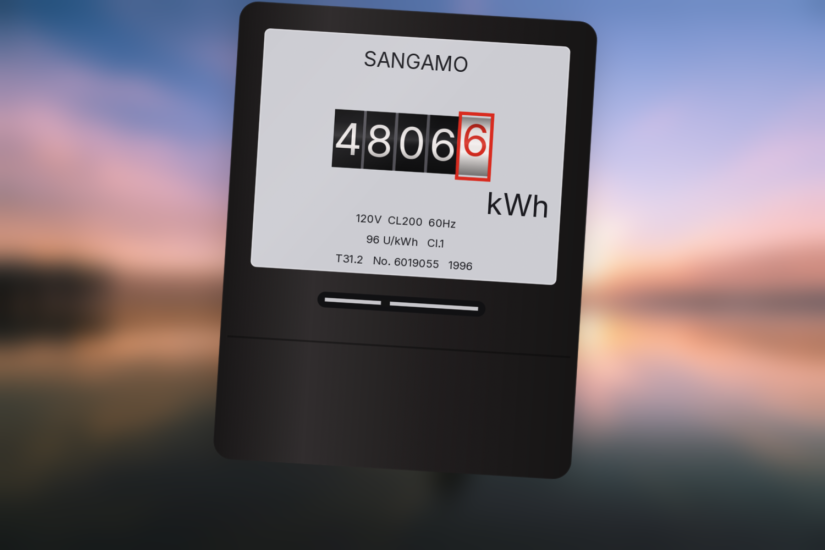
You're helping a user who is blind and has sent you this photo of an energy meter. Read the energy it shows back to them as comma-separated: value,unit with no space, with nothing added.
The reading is 4806.6,kWh
